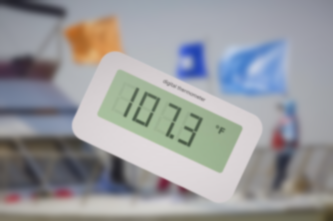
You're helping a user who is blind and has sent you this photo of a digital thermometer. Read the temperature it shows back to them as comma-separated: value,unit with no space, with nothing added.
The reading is 107.3,°F
